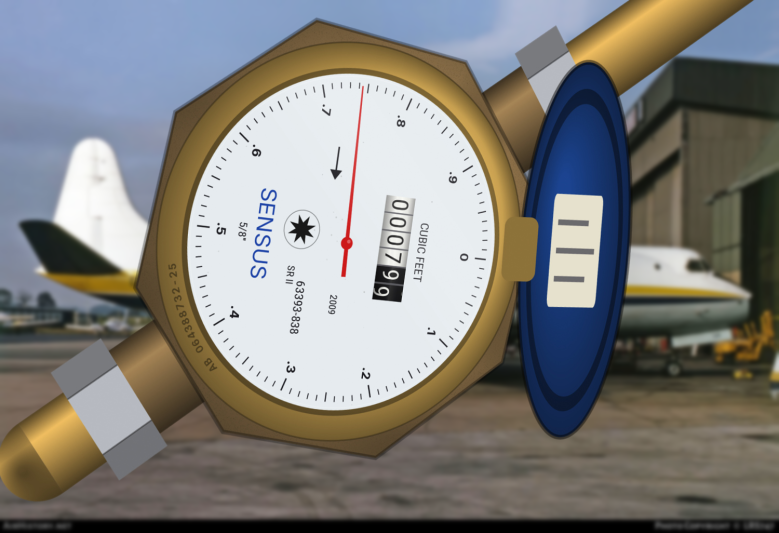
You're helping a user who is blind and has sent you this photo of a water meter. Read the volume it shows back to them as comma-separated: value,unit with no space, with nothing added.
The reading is 798.74,ft³
